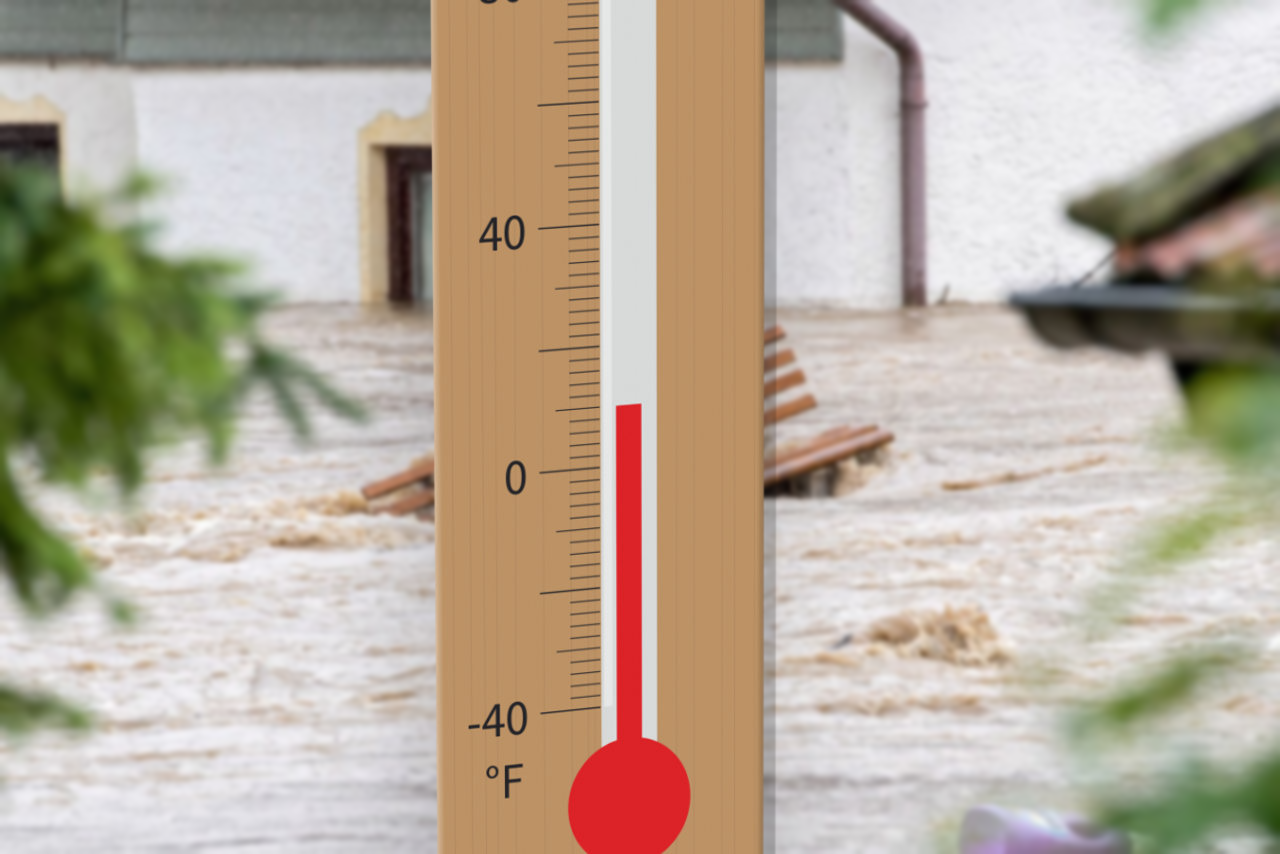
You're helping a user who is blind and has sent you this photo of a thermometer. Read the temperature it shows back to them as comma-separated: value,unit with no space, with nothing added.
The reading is 10,°F
